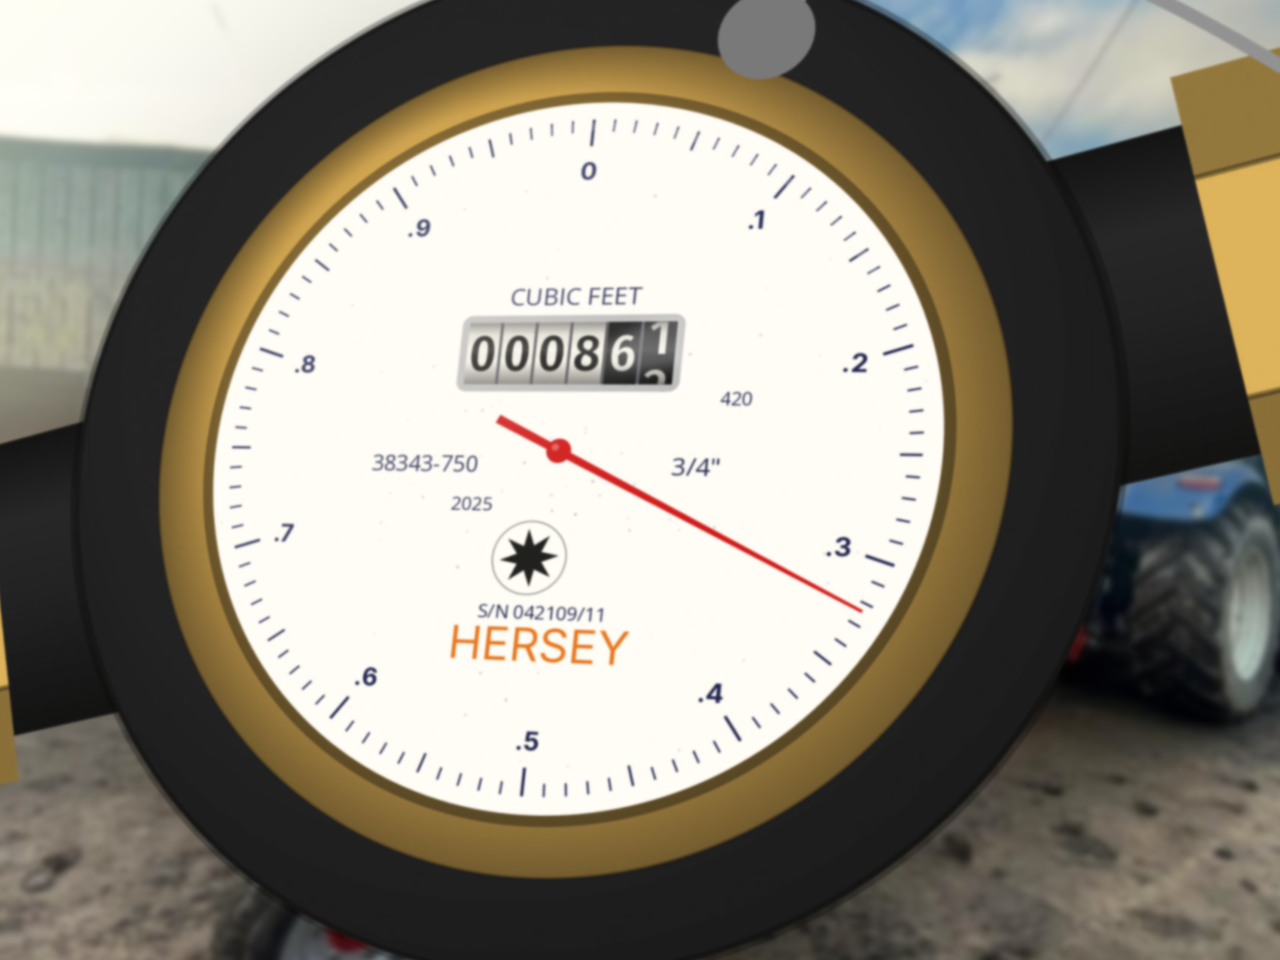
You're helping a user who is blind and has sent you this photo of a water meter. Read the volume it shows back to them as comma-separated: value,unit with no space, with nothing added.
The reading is 861.32,ft³
